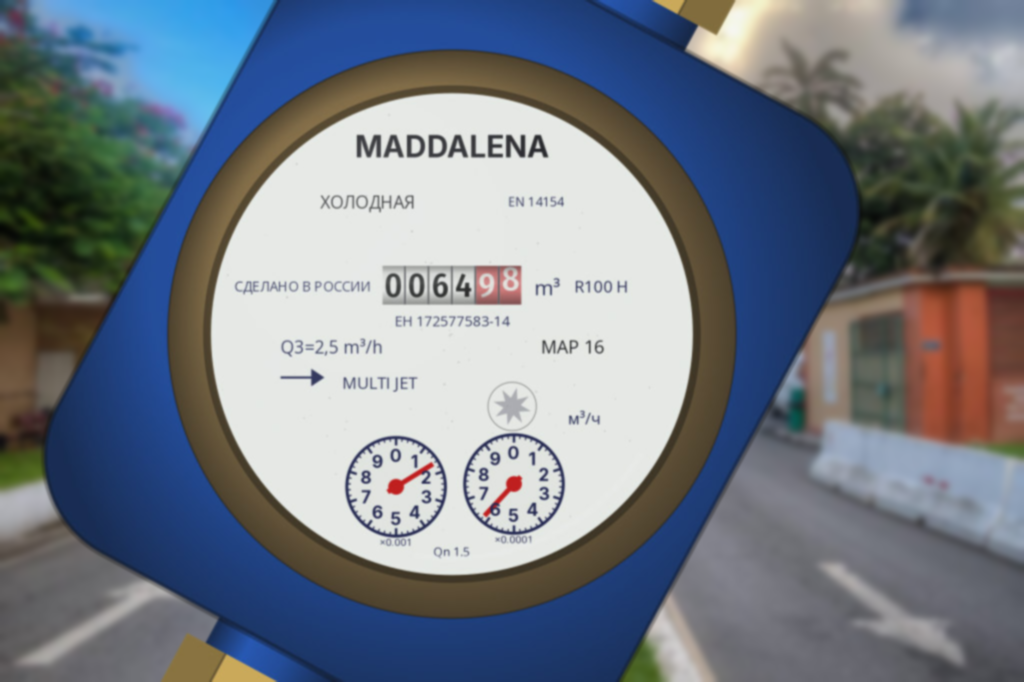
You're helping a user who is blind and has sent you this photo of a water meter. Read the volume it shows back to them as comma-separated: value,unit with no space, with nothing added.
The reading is 64.9816,m³
